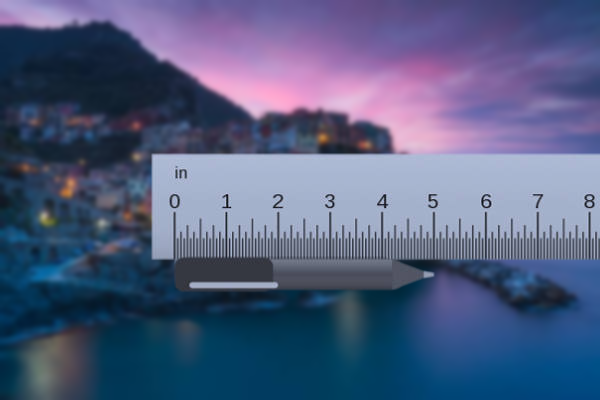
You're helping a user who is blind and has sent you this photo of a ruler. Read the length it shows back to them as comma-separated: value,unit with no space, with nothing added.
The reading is 5,in
